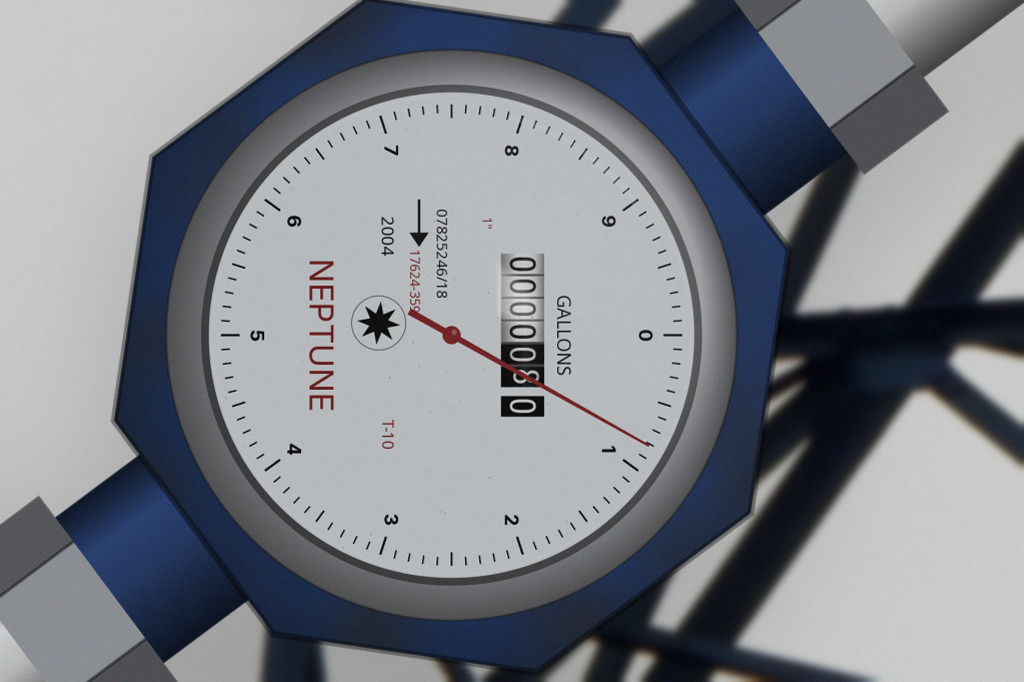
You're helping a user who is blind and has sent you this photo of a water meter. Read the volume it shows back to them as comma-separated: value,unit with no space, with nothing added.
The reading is 80.8,gal
